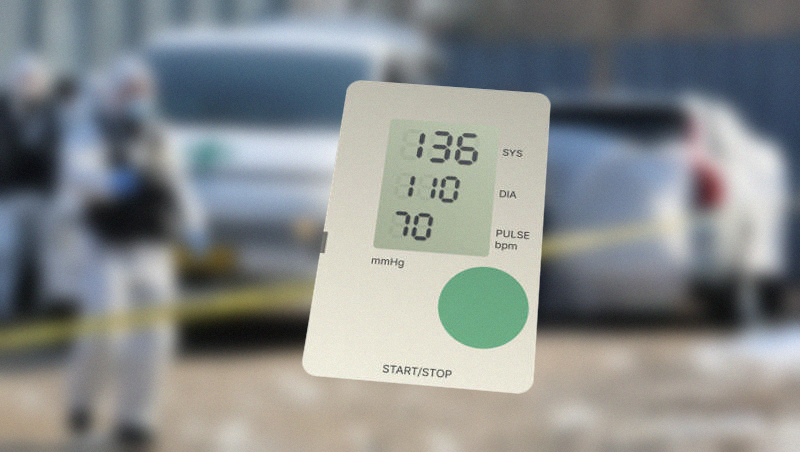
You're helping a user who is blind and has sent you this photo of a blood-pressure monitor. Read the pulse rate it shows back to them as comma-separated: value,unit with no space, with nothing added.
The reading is 70,bpm
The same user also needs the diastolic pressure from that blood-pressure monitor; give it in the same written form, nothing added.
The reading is 110,mmHg
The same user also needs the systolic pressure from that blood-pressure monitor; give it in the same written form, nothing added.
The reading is 136,mmHg
